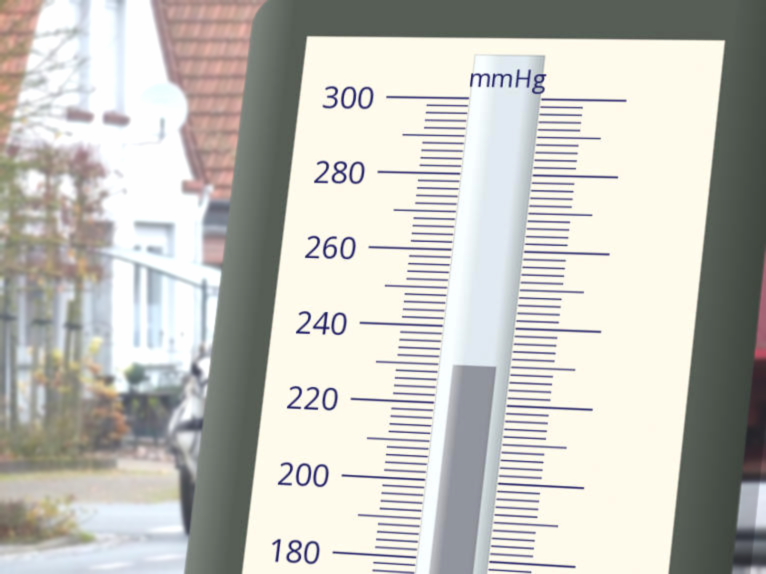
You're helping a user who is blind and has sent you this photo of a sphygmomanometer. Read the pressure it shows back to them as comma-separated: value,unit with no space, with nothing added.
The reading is 230,mmHg
